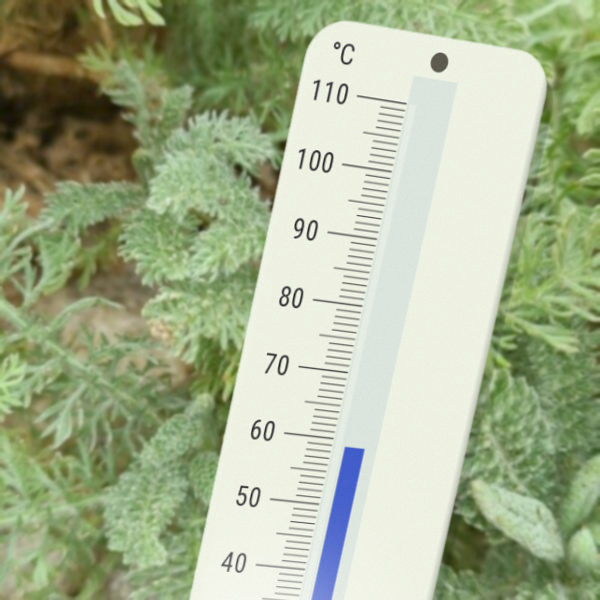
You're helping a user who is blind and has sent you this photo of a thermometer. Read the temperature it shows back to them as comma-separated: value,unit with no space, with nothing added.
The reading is 59,°C
